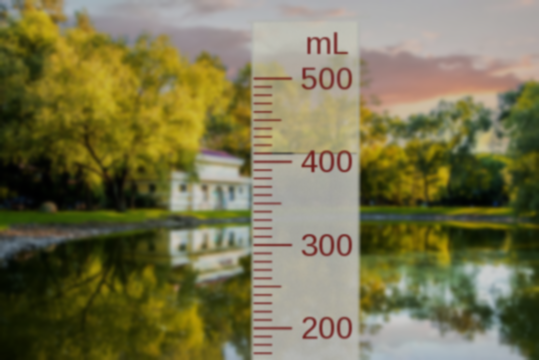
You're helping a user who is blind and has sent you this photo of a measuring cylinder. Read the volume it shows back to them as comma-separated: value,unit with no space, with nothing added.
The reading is 410,mL
